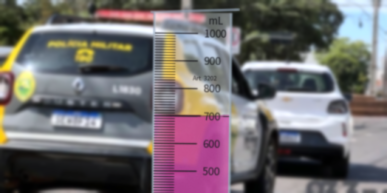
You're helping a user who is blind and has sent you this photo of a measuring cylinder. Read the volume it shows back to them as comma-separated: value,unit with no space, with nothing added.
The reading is 700,mL
